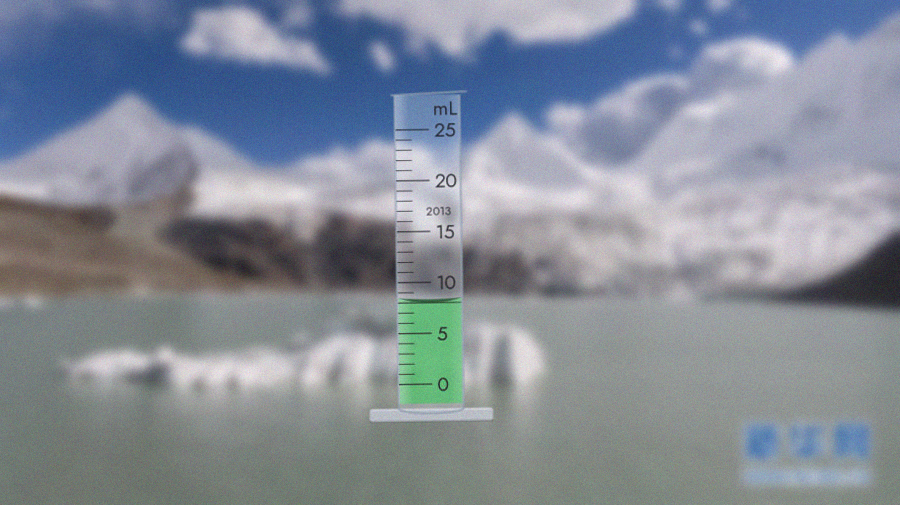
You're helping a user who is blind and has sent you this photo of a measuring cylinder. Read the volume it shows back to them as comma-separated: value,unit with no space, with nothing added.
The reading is 8,mL
